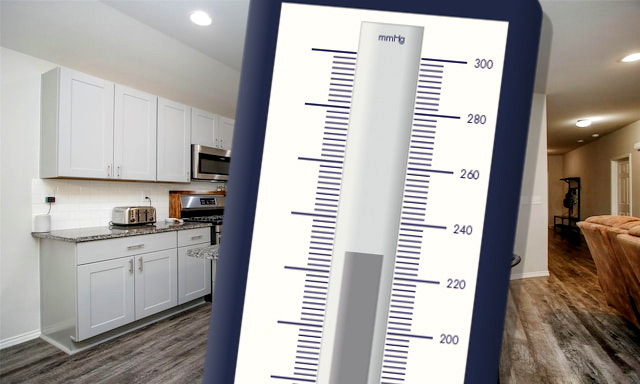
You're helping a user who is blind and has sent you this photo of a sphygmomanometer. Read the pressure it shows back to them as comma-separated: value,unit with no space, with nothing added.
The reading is 228,mmHg
